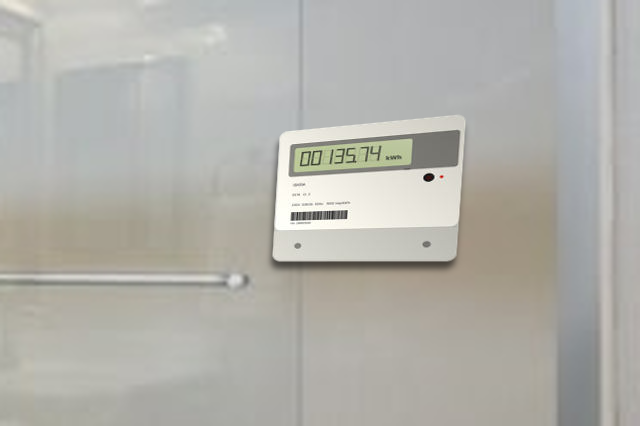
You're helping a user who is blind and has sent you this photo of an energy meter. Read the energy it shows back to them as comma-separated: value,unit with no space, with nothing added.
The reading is 135.74,kWh
